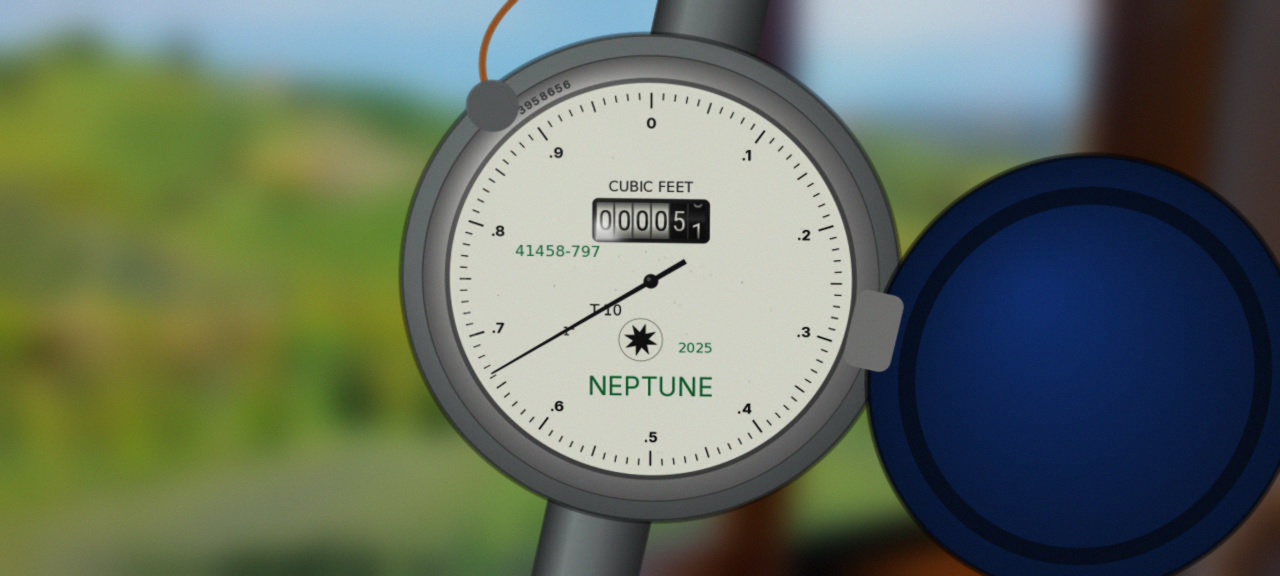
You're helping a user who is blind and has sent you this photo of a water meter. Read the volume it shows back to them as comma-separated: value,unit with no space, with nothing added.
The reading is 50.66,ft³
